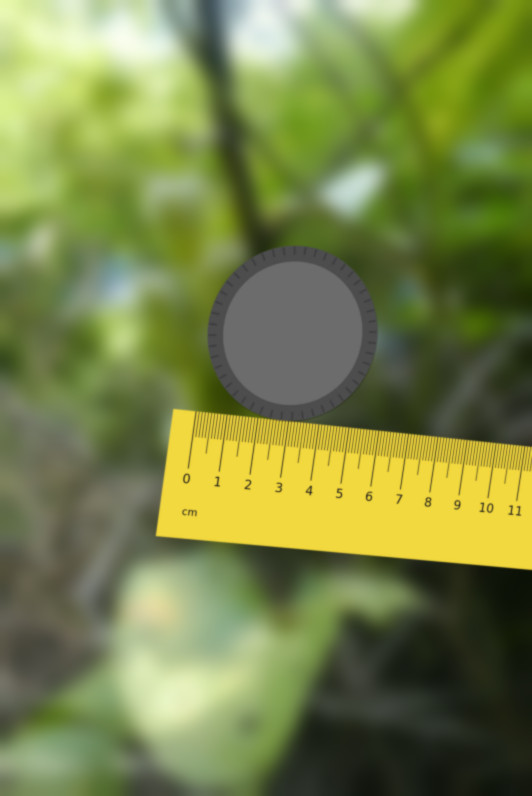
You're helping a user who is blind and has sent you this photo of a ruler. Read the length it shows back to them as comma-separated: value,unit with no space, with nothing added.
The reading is 5.5,cm
